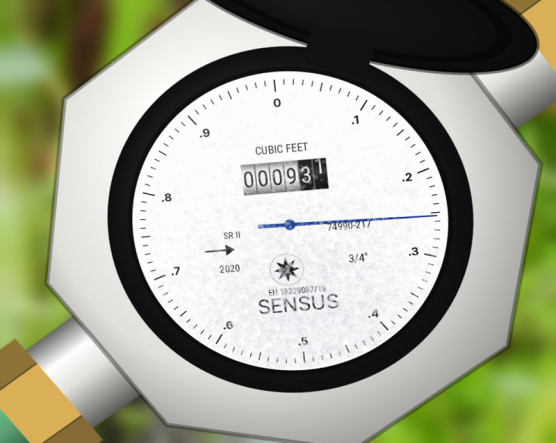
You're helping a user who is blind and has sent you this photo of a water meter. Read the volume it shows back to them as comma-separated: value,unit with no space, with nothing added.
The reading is 931.25,ft³
